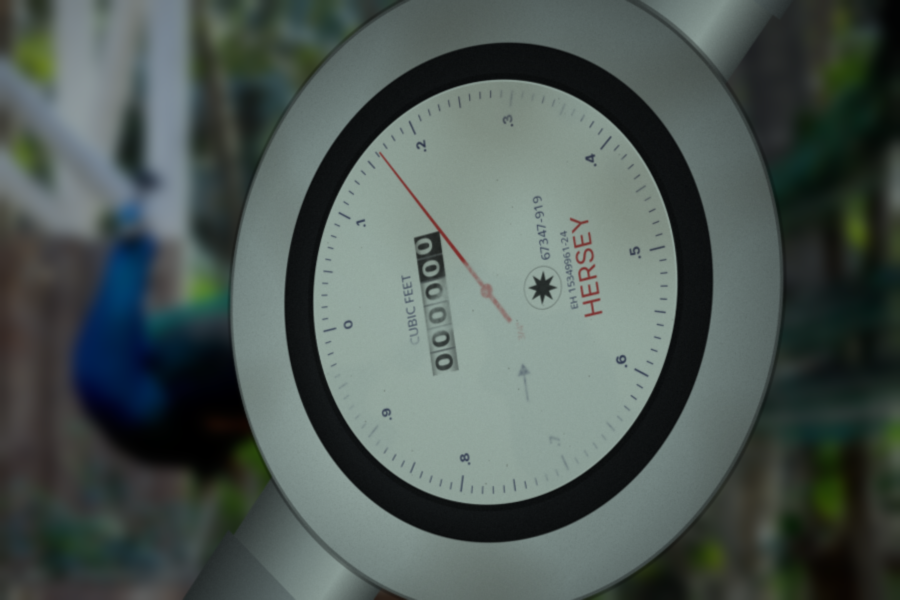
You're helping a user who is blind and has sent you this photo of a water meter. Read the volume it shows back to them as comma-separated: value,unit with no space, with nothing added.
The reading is 0.16,ft³
